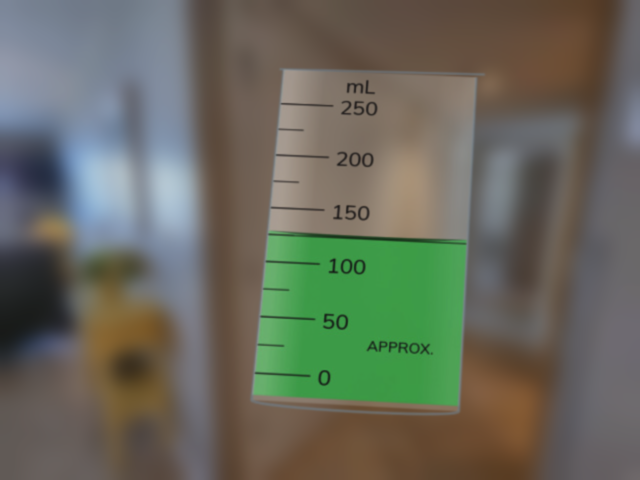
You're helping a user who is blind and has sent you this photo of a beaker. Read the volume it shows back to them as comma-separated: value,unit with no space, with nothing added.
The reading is 125,mL
